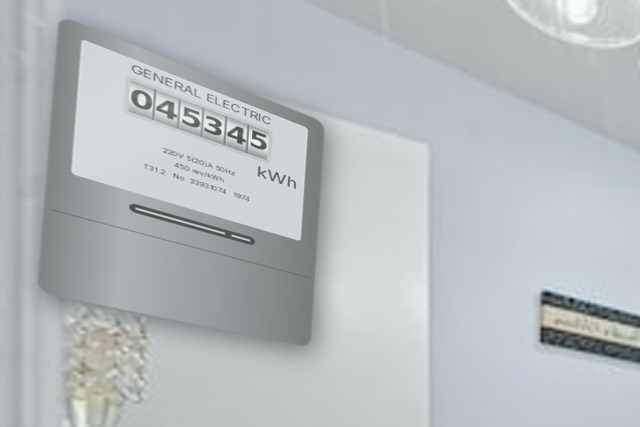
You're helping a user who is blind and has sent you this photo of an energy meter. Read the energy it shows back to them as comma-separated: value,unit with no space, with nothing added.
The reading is 45345,kWh
